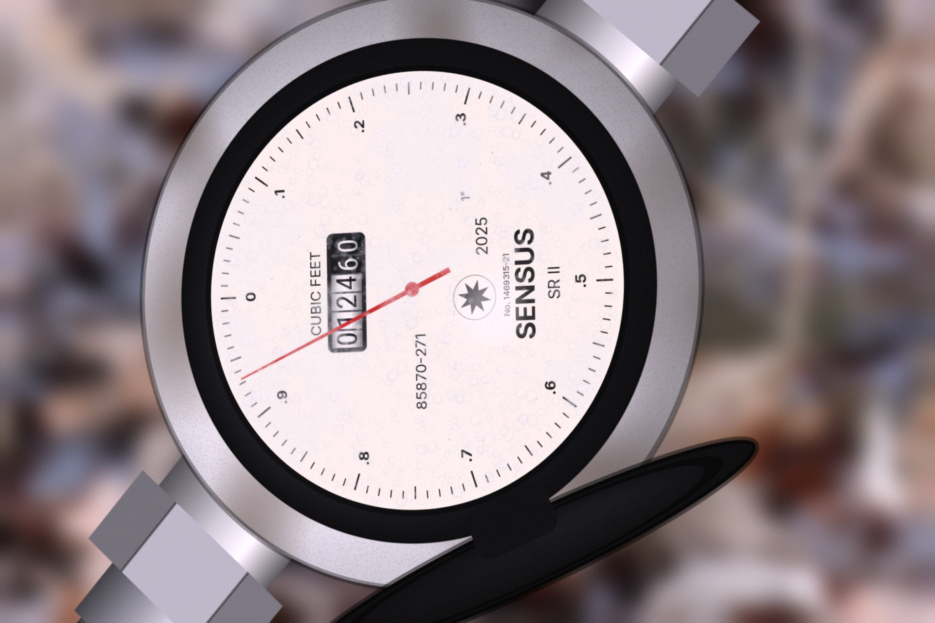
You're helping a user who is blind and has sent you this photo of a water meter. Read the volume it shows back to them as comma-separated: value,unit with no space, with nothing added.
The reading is 12459.93,ft³
